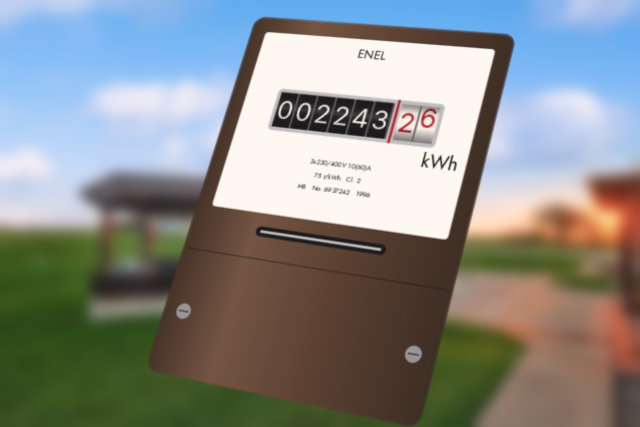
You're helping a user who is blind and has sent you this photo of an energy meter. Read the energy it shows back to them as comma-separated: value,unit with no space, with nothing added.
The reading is 2243.26,kWh
